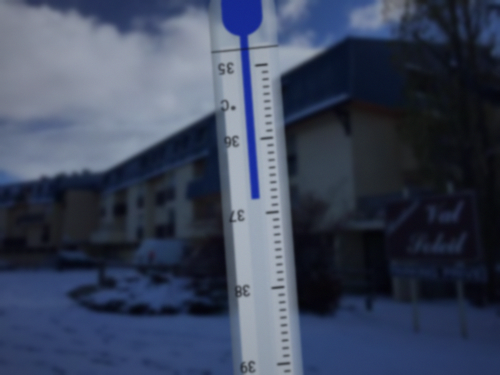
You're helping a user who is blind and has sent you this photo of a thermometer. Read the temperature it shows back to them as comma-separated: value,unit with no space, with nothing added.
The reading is 36.8,°C
